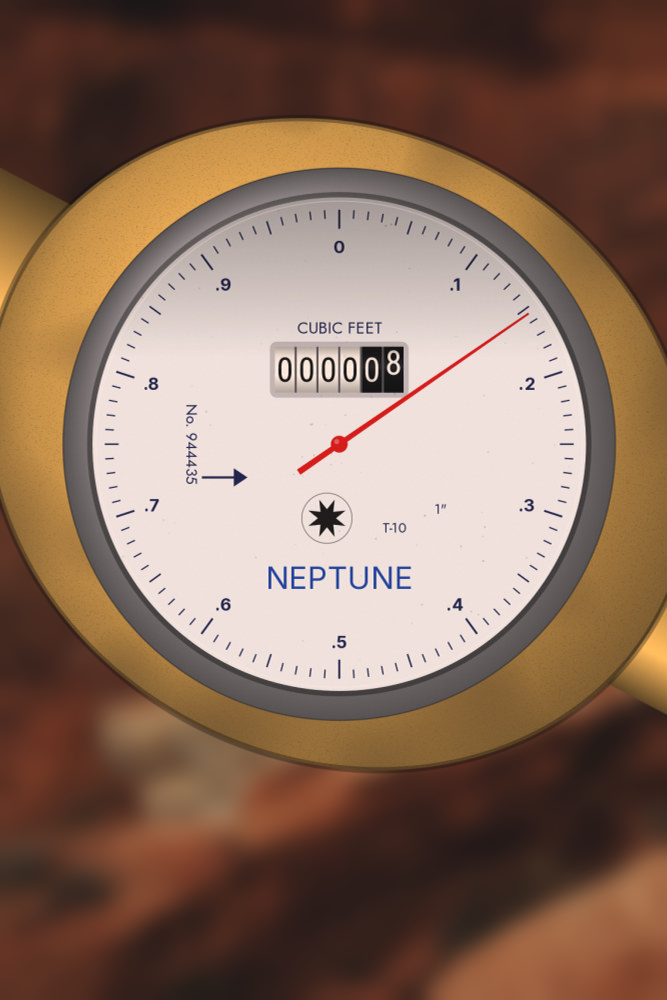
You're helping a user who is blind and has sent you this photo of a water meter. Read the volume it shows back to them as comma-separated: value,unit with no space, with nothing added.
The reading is 8.15,ft³
